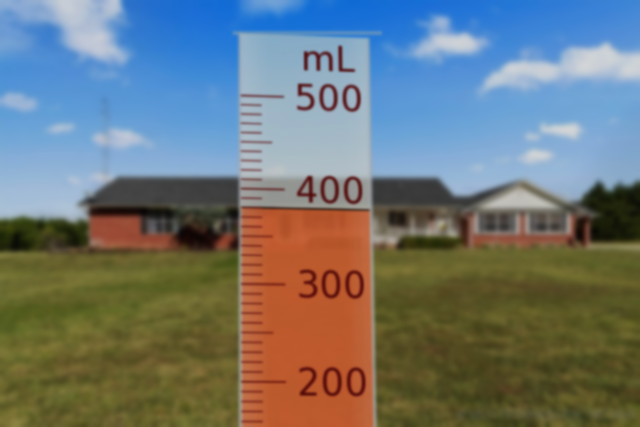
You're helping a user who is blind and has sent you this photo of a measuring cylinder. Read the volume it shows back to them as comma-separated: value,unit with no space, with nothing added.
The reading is 380,mL
